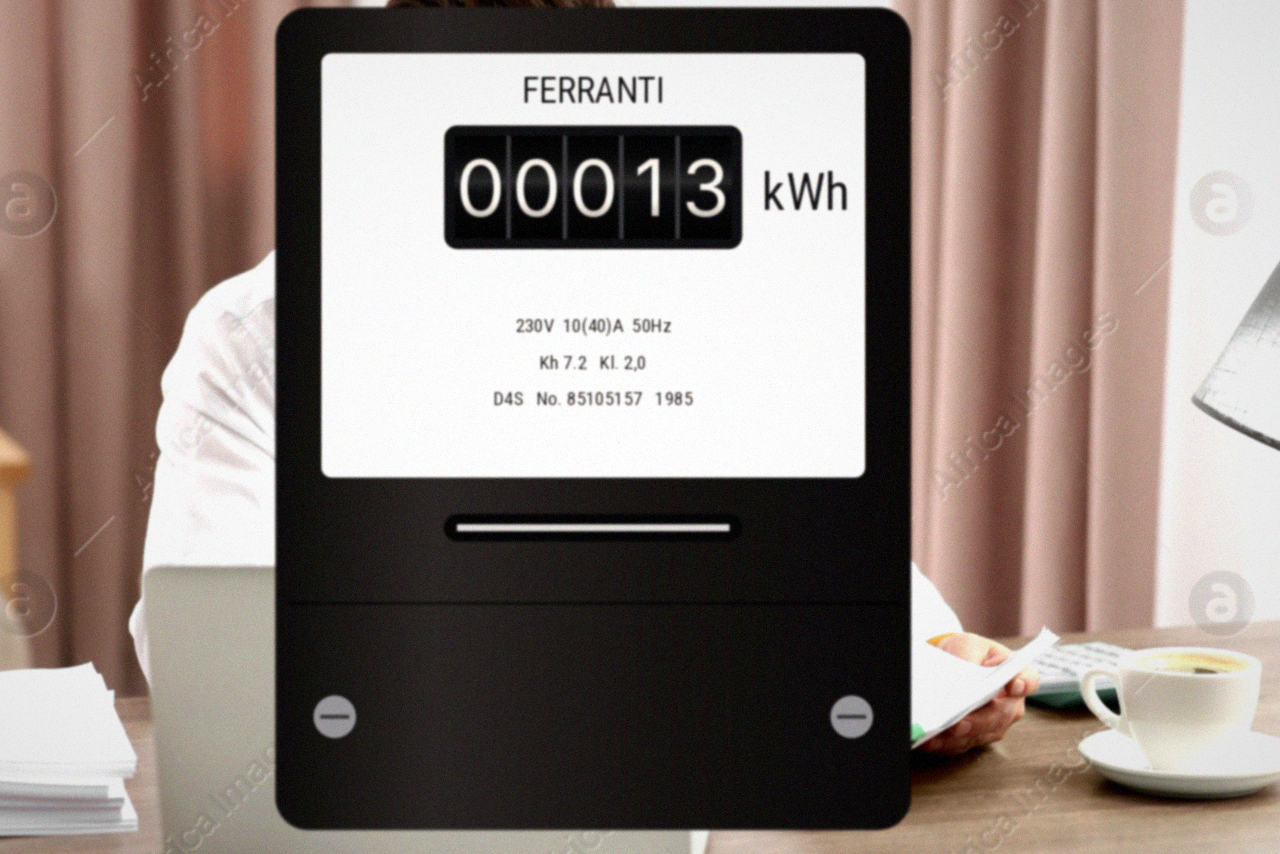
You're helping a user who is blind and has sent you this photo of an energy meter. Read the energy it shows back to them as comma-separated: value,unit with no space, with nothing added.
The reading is 13,kWh
